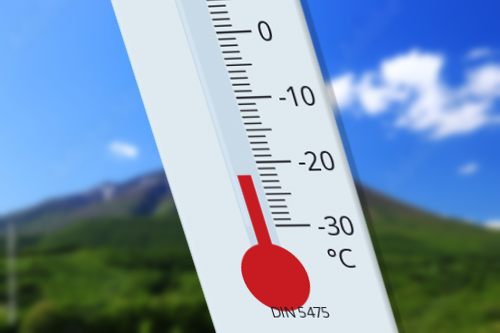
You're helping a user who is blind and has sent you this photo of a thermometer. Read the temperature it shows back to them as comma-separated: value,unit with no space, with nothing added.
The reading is -22,°C
